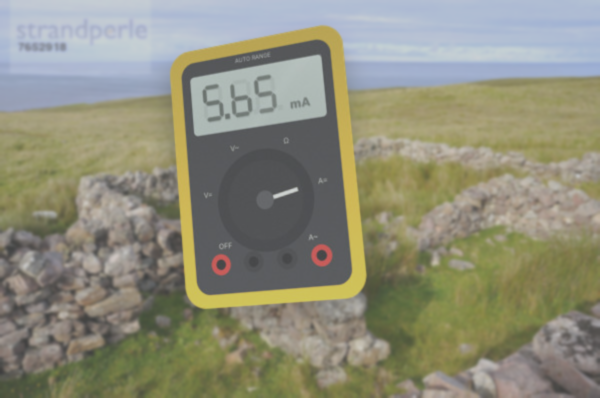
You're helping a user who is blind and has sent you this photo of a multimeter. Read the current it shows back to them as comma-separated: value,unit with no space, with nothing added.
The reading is 5.65,mA
